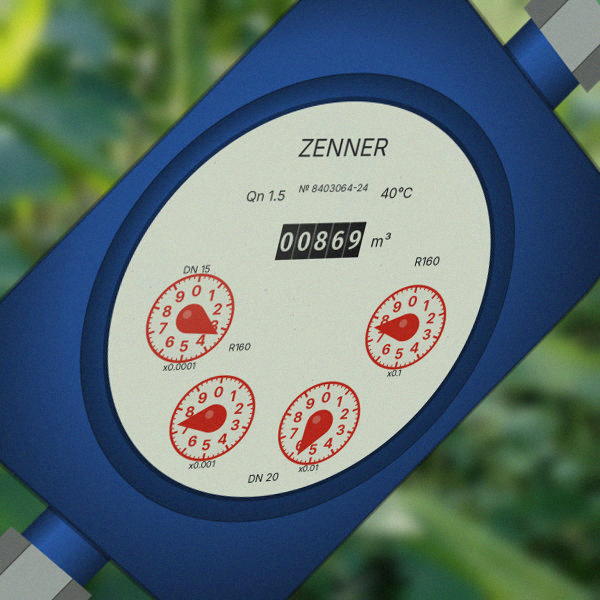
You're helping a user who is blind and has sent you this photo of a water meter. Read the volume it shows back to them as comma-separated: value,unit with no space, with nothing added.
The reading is 869.7573,m³
